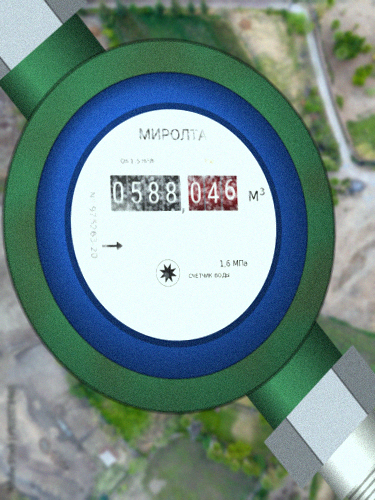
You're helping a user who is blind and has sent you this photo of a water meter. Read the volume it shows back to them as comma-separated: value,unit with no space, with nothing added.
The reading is 588.046,m³
